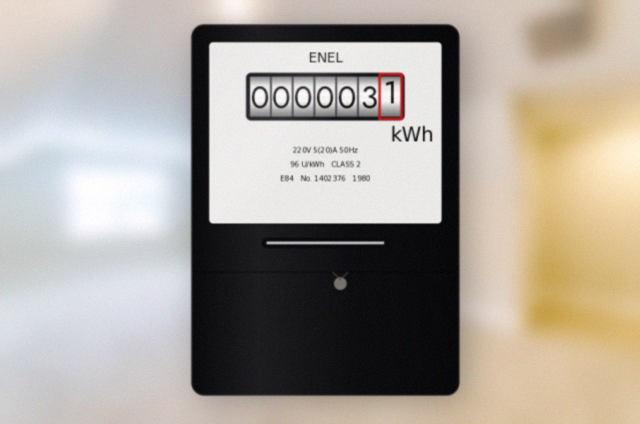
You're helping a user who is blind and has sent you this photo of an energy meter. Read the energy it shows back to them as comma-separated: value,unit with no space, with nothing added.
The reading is 3.1,kWh
